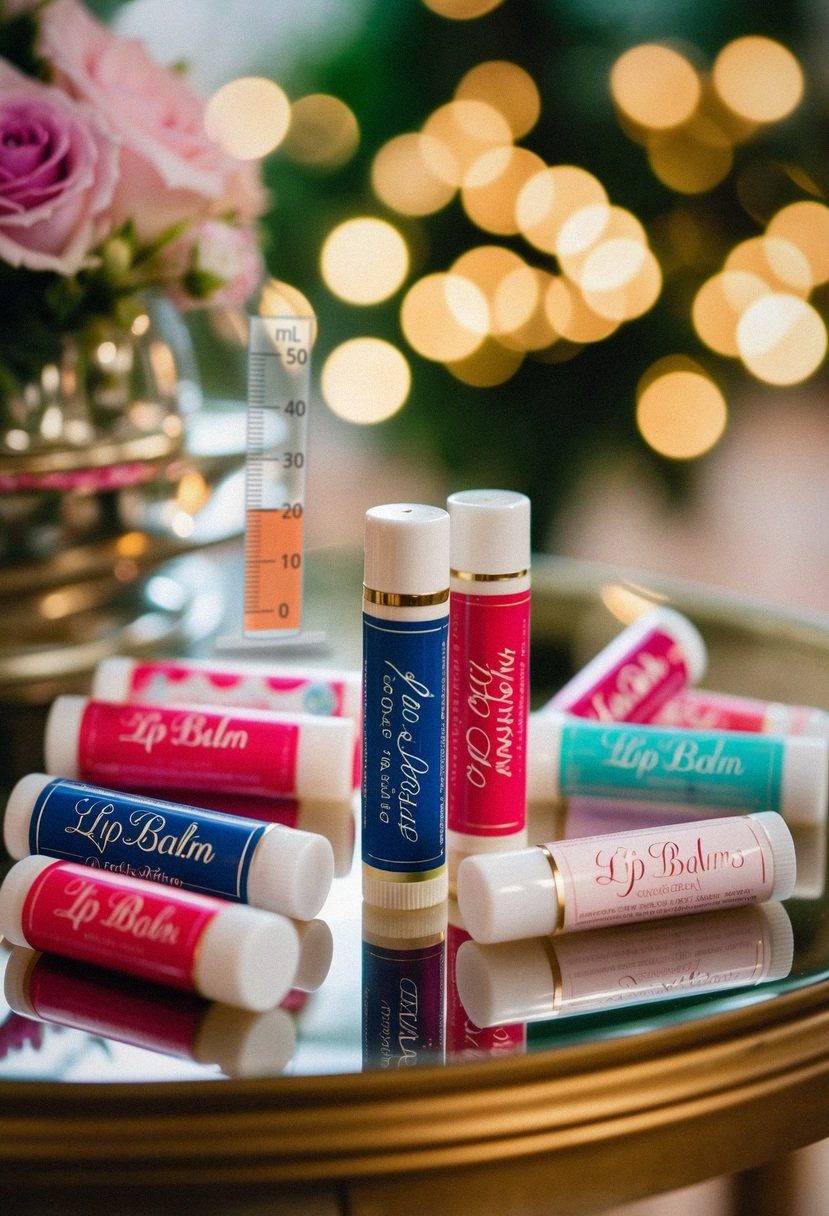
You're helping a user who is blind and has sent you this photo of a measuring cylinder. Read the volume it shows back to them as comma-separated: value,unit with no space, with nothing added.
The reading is 20,mL
